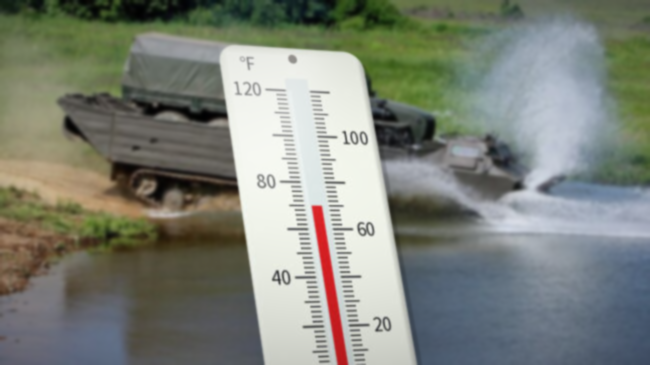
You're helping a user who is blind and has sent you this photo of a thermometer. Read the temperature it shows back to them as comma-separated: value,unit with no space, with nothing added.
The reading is 70,°F
